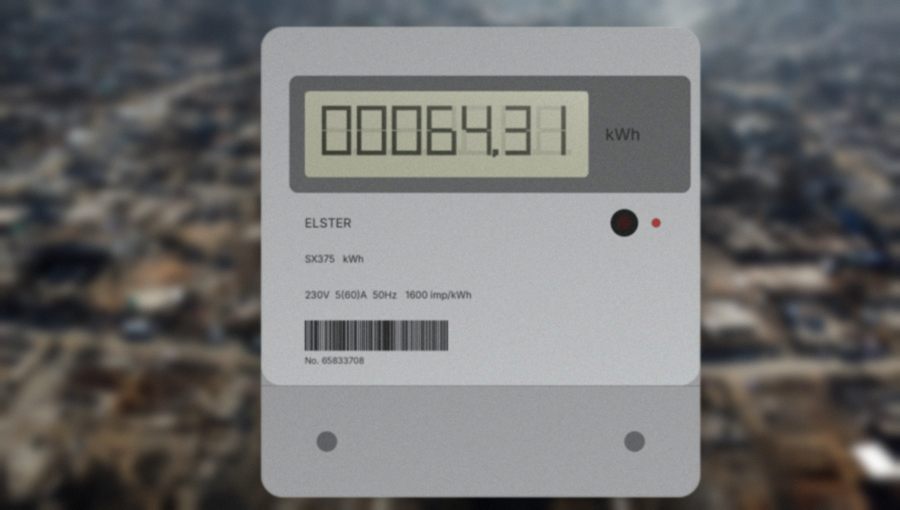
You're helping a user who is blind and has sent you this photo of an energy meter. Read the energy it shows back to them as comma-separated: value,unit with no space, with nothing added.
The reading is 64.31,kWh
